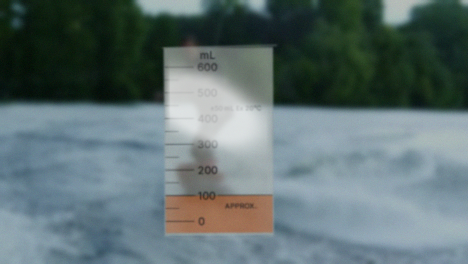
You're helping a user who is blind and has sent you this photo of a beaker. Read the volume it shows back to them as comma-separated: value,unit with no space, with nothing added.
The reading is 100,mL
